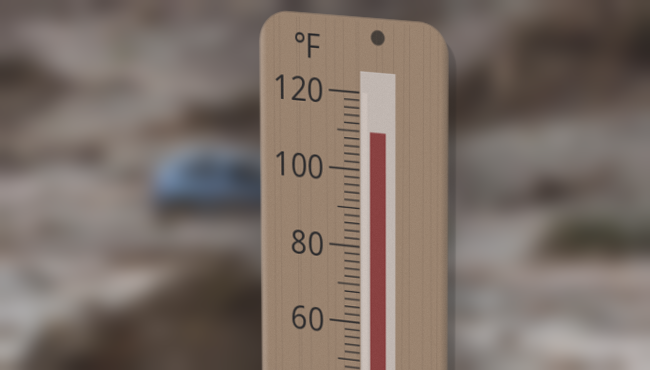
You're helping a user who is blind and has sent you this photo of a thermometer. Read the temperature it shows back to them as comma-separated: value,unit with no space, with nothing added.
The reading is 110,°F
